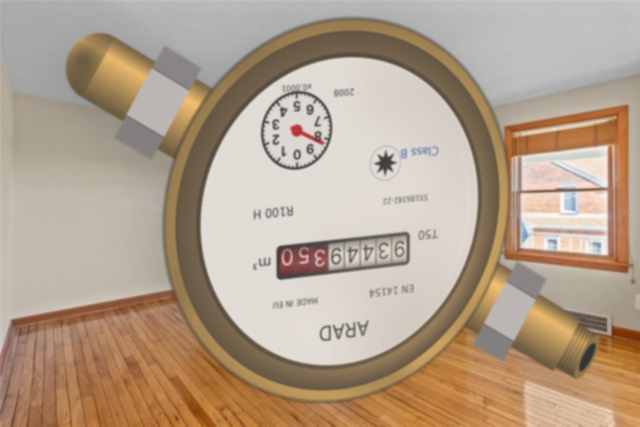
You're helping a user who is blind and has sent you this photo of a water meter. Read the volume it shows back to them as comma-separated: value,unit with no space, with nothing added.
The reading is 93449.3498,m³
